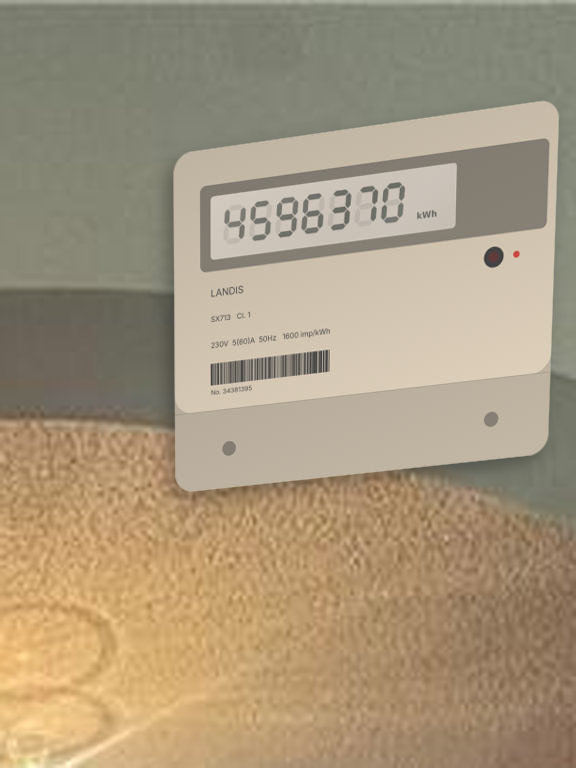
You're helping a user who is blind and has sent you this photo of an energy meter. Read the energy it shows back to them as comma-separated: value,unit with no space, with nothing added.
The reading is 4596370,kWh
